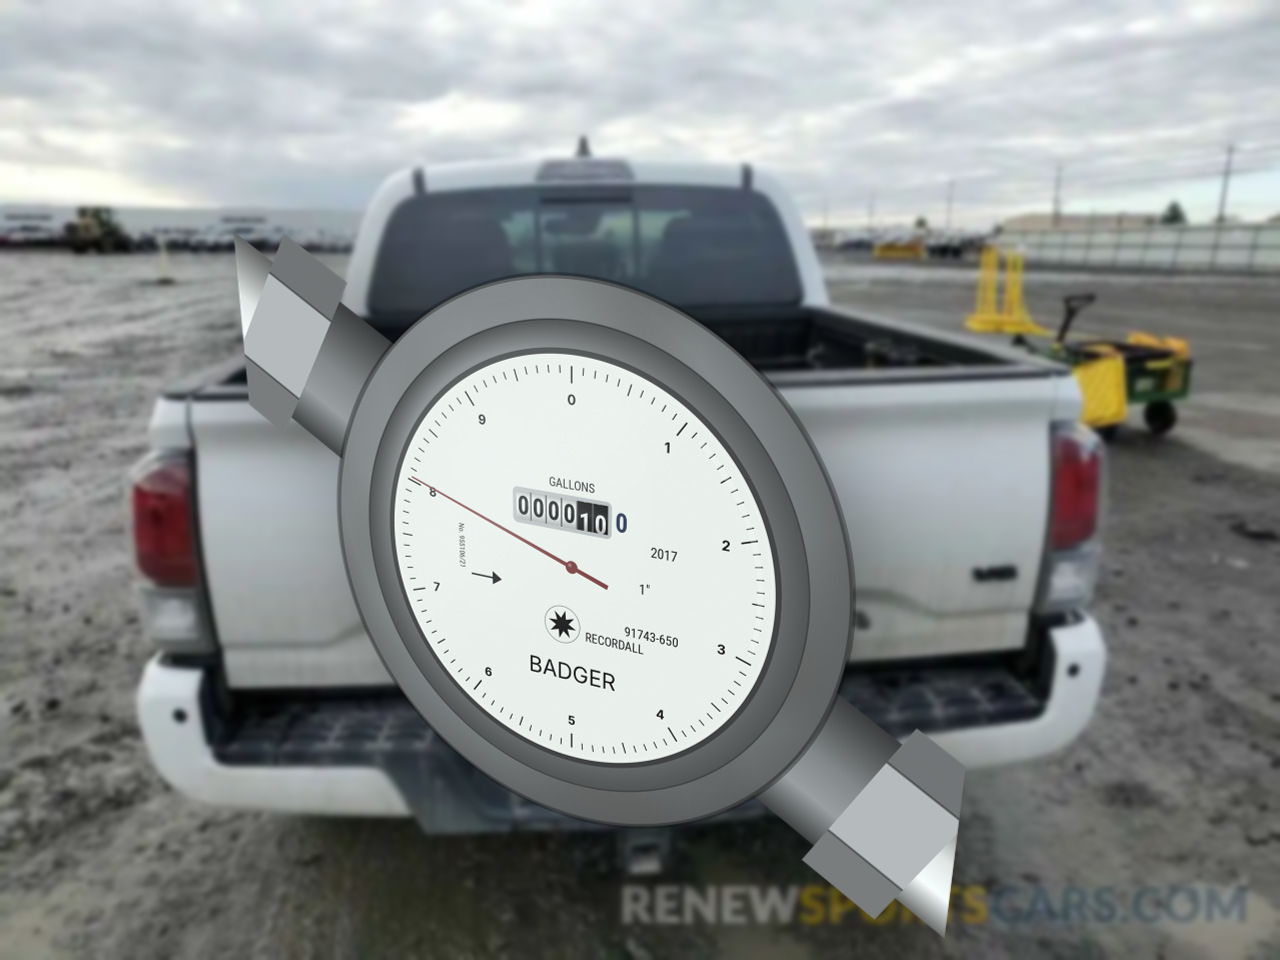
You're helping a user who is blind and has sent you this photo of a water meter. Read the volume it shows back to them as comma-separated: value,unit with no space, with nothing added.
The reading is 98.0,gal
